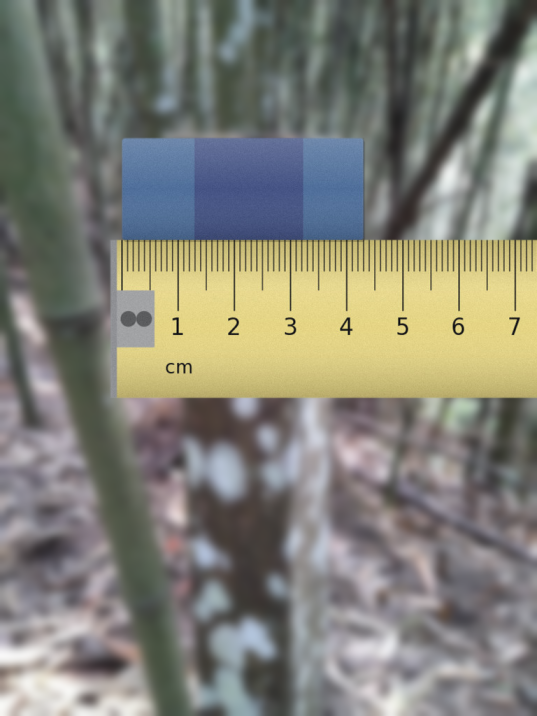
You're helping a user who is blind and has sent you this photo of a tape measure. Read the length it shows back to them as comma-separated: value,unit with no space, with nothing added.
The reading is 4.3,cm
